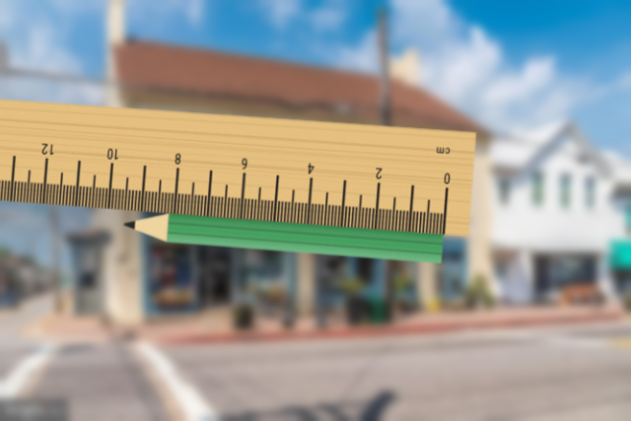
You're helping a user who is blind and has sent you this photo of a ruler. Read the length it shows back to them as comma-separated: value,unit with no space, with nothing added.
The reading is 9.5,cm
